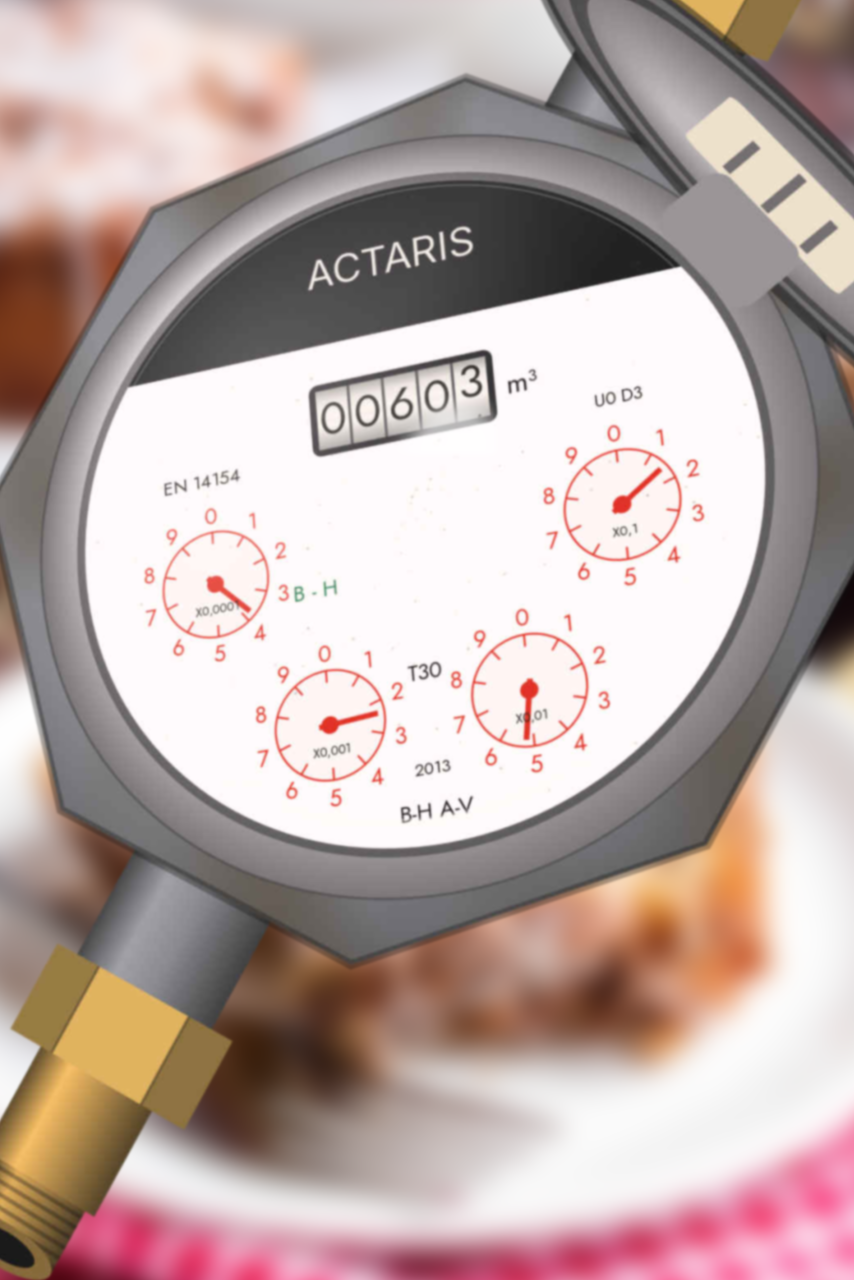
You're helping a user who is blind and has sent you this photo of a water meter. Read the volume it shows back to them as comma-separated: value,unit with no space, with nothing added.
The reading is 603.1523,m³
